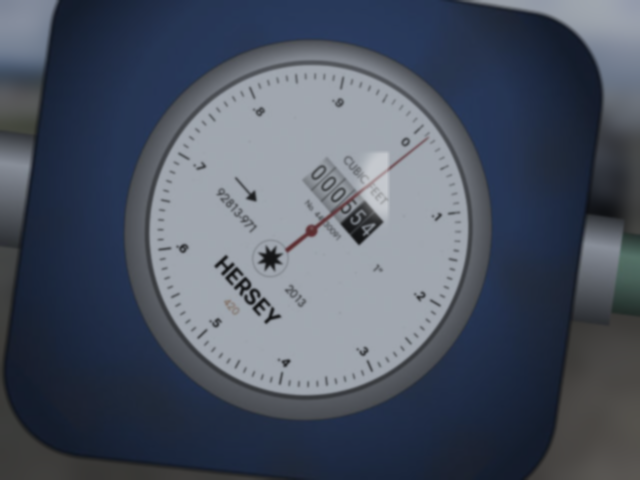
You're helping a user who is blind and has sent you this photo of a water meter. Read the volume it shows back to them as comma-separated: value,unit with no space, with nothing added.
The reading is 554.01,ft³
